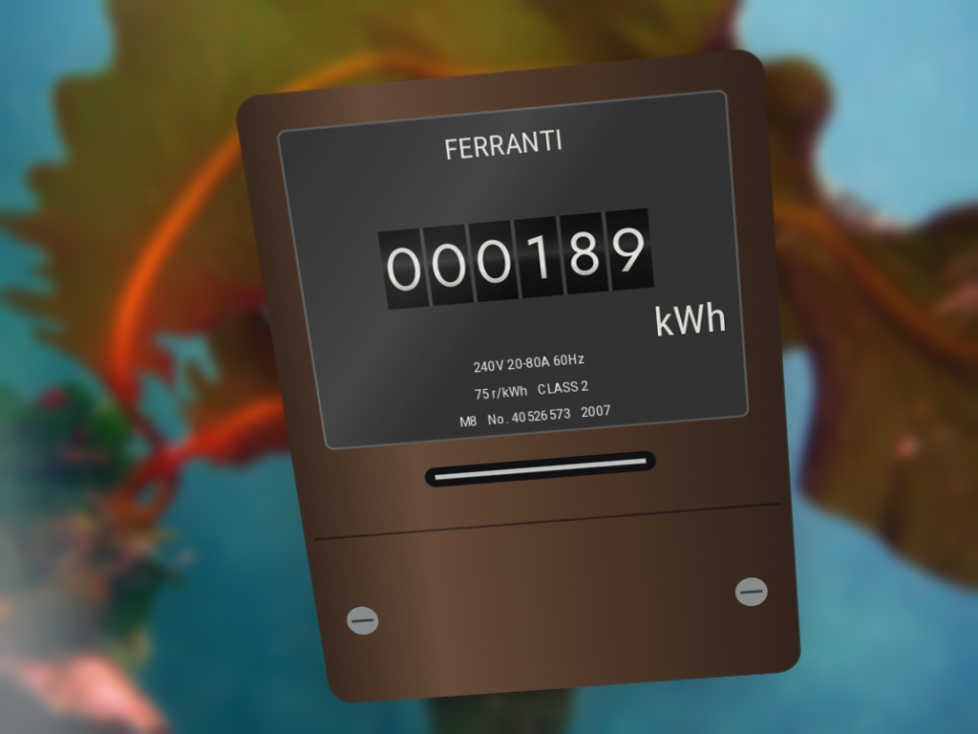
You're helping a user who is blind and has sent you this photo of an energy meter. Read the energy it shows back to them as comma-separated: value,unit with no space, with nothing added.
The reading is 189,kWh
